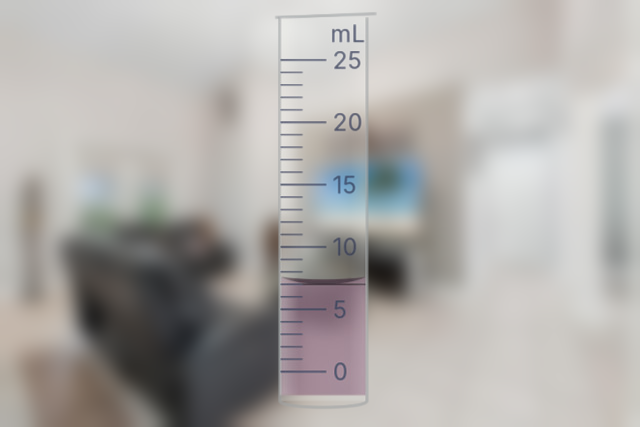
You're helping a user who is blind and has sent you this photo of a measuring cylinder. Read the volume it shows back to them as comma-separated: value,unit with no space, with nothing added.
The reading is 7,mL
